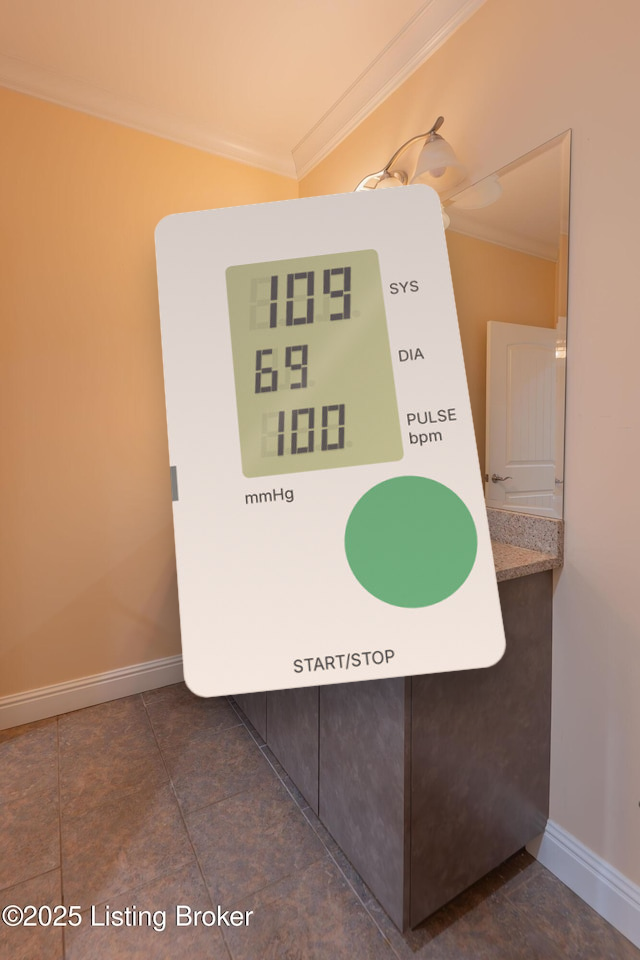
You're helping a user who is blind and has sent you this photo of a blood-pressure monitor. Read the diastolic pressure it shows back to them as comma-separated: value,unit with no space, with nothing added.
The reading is 69,mmHg
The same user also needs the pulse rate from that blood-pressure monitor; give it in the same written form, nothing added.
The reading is 100,bpm
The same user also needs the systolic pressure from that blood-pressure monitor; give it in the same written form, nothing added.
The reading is 109,mmHg
